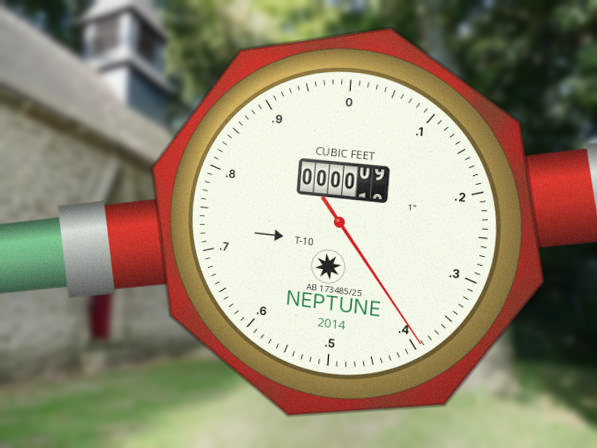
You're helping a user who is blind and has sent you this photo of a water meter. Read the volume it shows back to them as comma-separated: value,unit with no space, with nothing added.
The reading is 9.39,ft³
